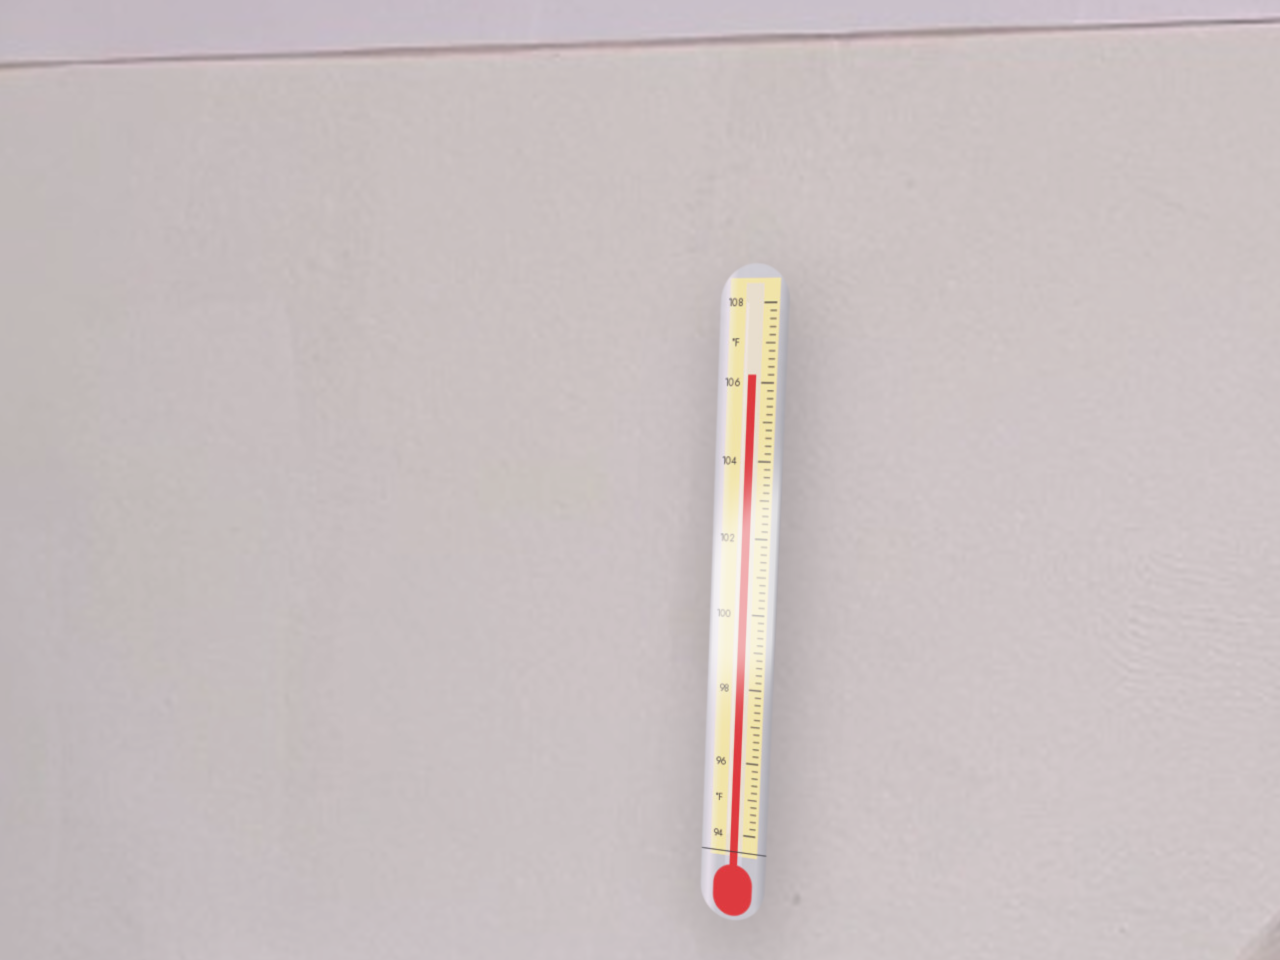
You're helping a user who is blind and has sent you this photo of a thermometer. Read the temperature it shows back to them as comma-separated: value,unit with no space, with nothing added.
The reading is 106.2,°F
